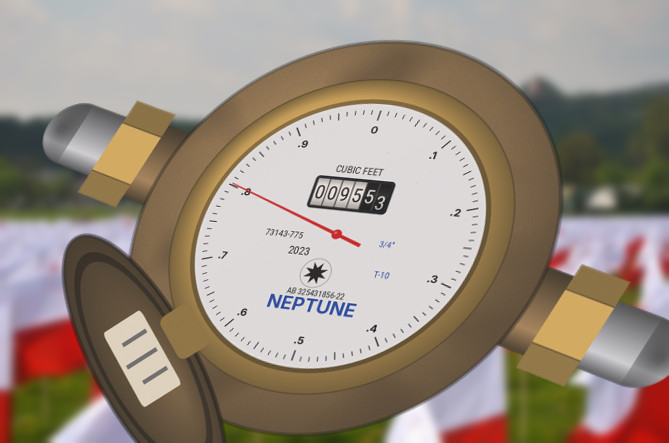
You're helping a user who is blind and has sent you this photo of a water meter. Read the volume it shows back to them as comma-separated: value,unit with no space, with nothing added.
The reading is 9552.80,ft³
